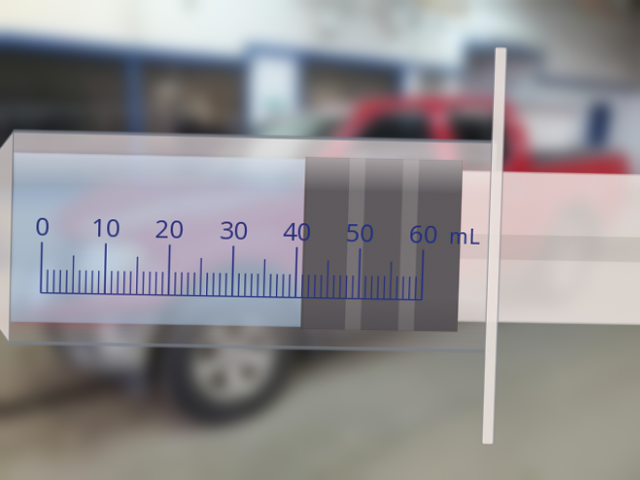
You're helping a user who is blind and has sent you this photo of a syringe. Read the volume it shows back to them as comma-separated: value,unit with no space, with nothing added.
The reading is 41,mL
